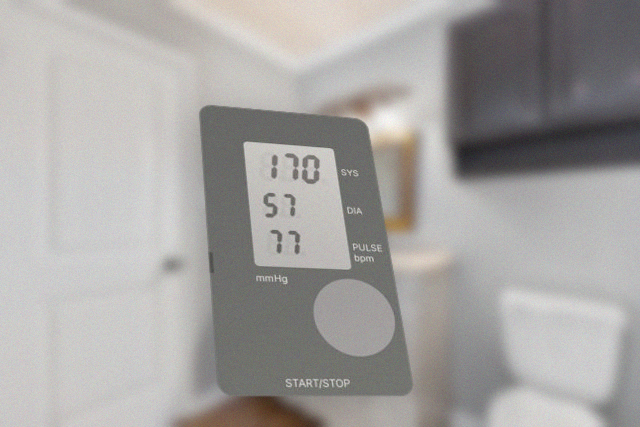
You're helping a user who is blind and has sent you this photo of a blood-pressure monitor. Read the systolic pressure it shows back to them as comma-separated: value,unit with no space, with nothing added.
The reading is 170,mmHg
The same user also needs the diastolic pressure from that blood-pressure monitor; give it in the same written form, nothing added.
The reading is 57,mmHg
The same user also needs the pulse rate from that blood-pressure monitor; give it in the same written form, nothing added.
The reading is 77,bpm
